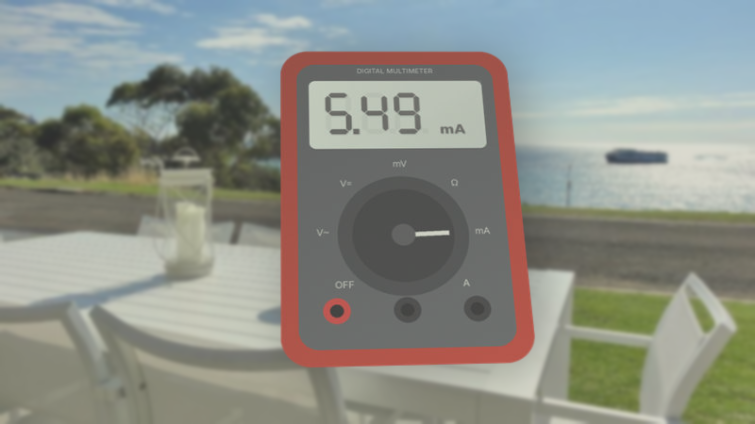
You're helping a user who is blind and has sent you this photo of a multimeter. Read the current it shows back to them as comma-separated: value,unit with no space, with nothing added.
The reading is 5.49,mA
